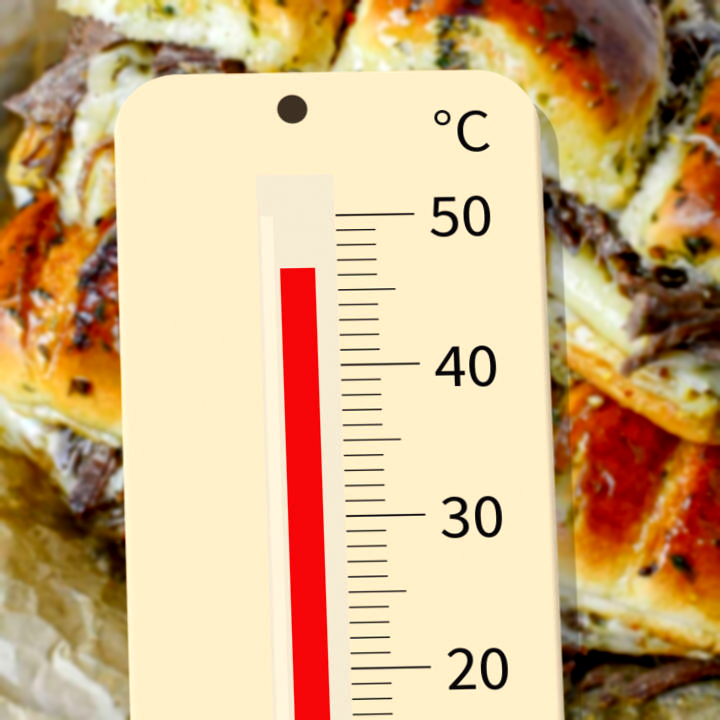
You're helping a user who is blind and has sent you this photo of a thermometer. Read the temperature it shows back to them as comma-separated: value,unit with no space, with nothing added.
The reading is 46.5,°C
